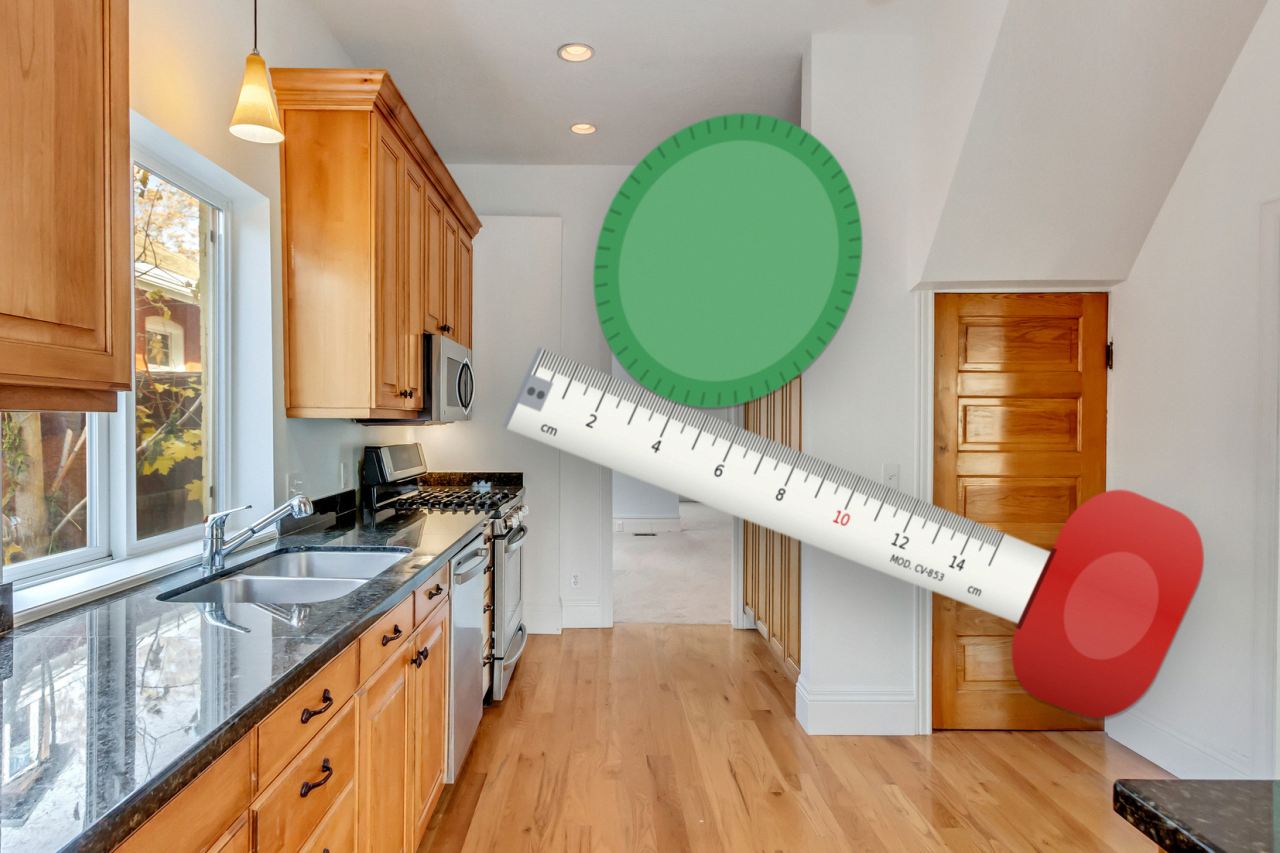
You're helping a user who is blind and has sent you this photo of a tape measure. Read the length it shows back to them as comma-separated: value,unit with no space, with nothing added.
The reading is 7.5,cm
